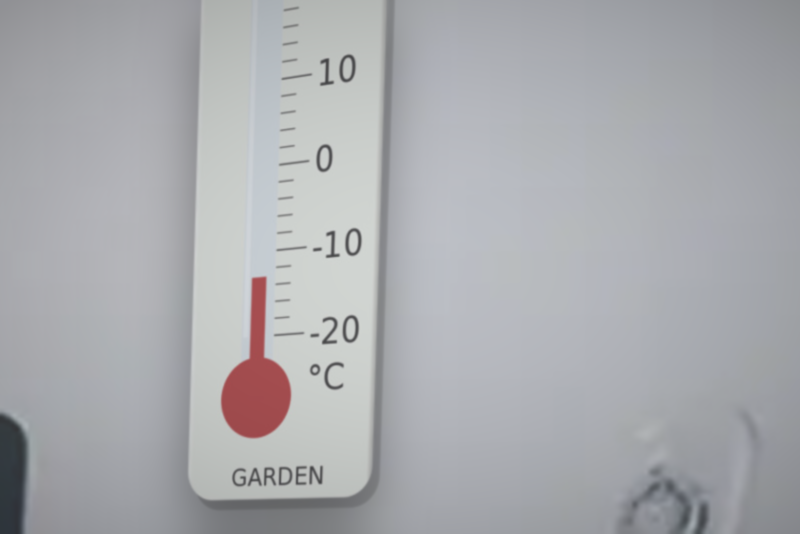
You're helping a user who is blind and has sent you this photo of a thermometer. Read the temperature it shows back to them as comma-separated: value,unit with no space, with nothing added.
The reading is -13,°C
